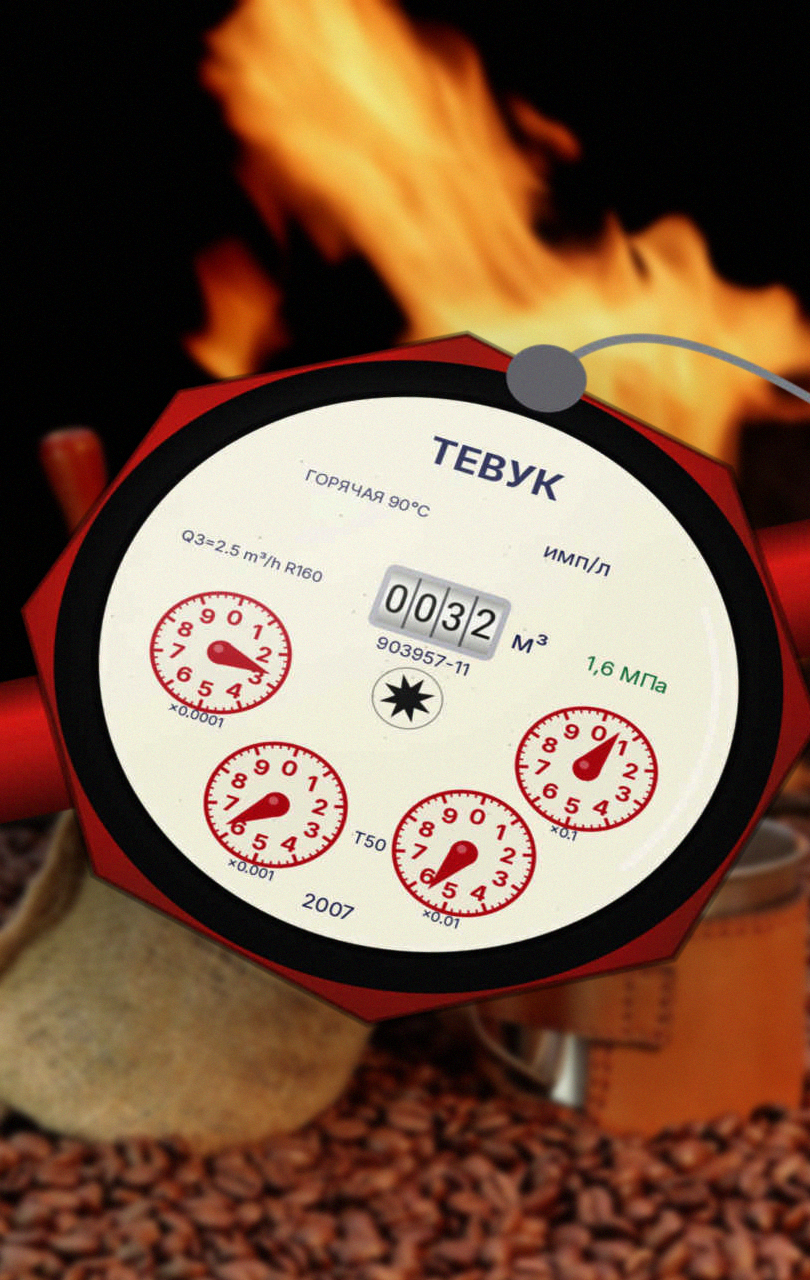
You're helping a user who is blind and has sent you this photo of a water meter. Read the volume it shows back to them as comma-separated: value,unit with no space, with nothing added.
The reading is 32.0562,m³
